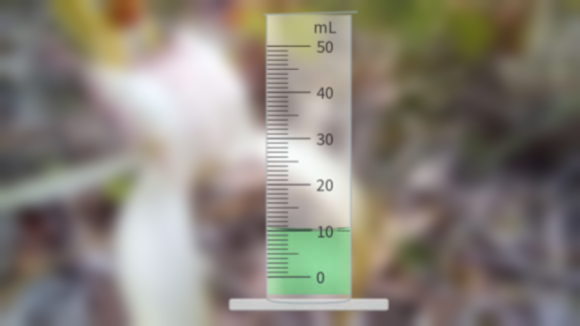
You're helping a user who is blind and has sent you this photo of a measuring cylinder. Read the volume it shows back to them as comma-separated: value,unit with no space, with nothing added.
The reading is 10,mL
